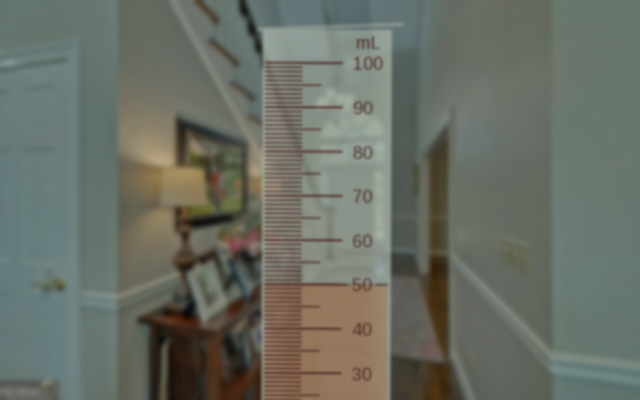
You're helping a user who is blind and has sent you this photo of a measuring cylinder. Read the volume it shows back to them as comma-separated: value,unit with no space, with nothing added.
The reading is 50,mL
